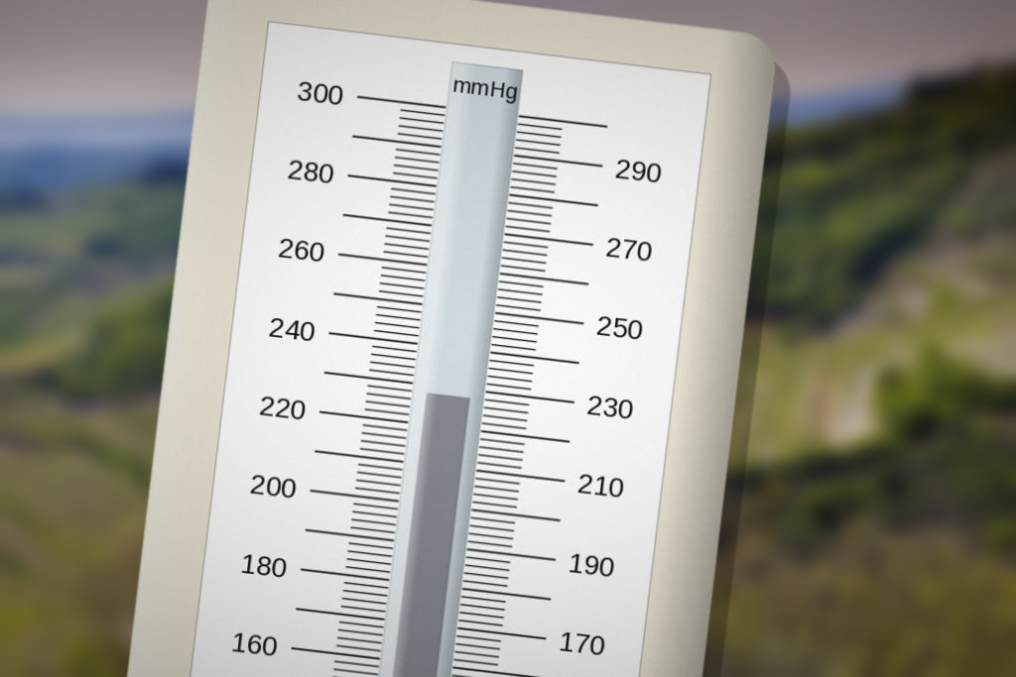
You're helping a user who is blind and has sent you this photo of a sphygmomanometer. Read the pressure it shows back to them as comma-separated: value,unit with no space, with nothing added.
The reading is 228,mmHg
